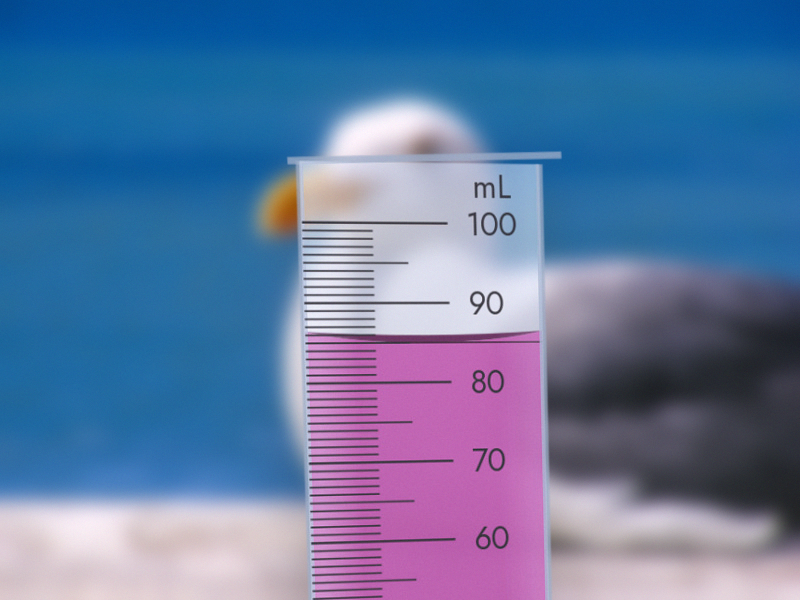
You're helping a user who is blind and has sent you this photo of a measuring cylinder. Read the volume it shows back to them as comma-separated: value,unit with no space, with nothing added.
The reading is 85,mL
